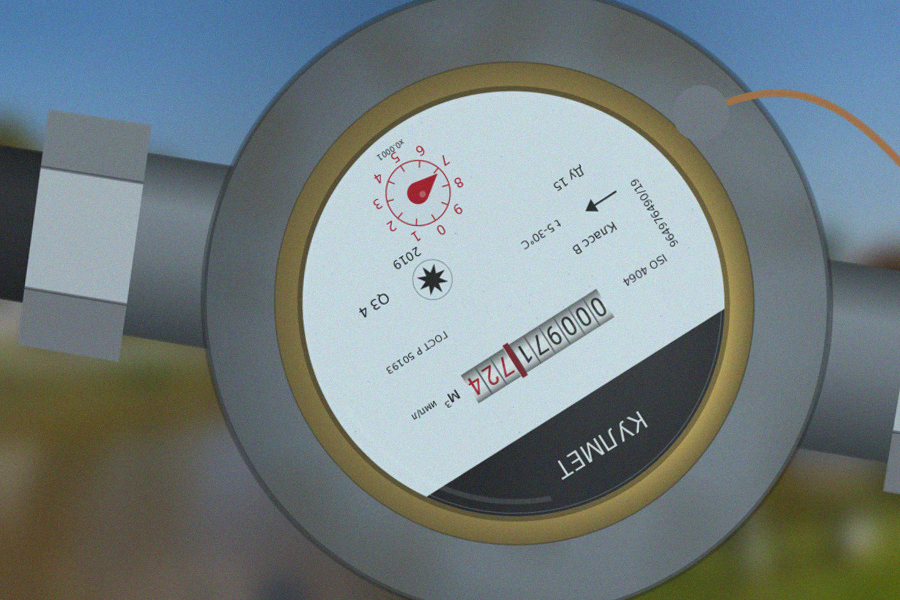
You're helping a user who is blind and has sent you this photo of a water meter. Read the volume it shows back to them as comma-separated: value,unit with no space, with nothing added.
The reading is 971.7247,m³
